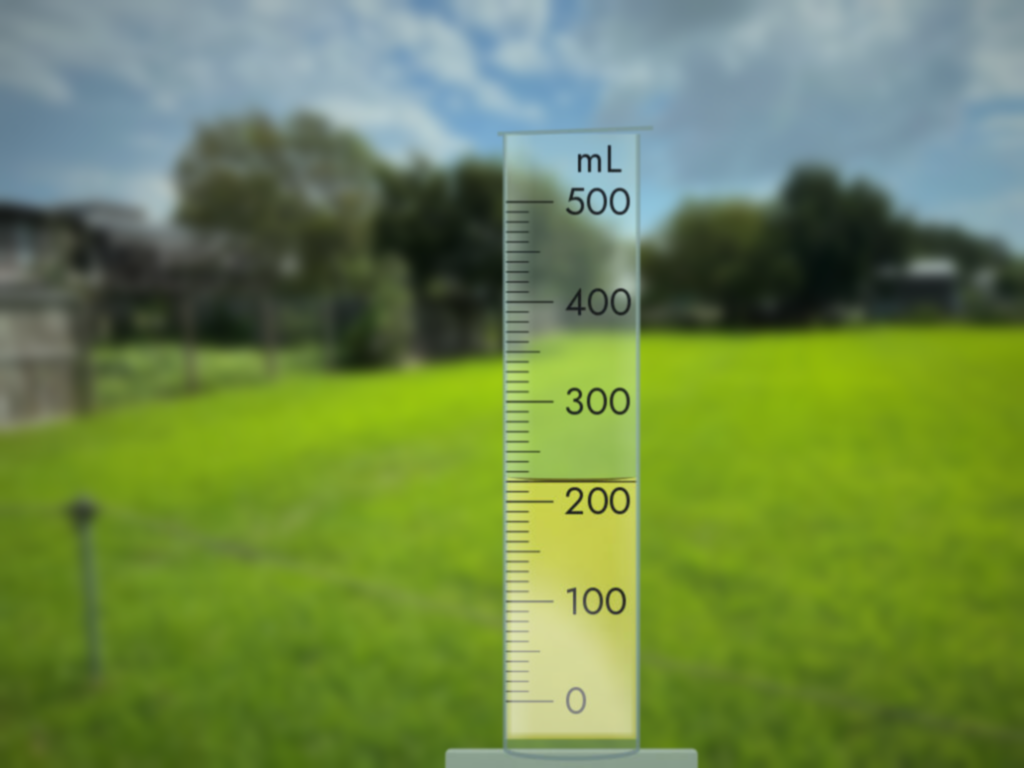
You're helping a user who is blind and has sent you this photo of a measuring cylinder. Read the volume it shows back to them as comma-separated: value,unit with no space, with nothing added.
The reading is 220,mL
